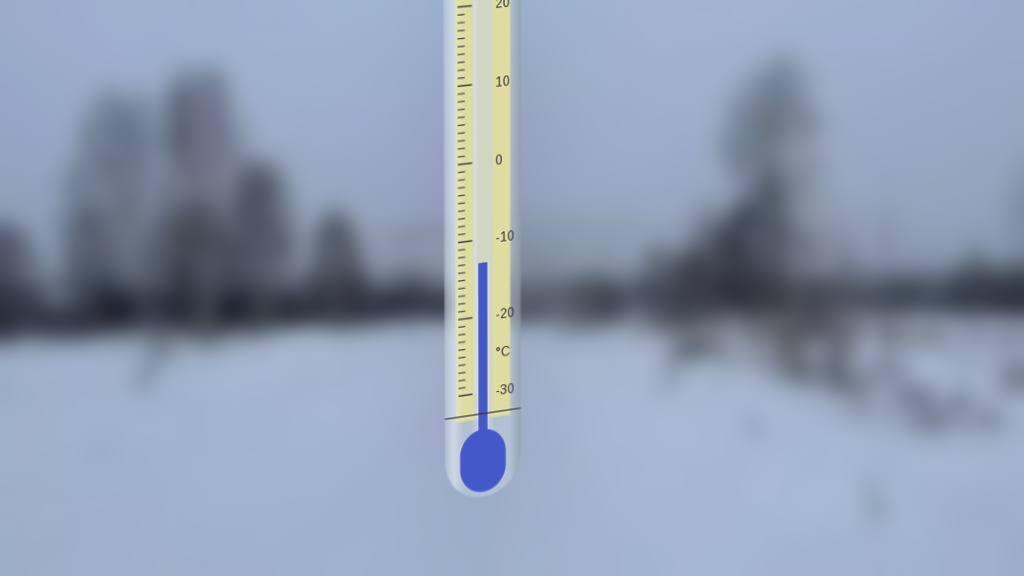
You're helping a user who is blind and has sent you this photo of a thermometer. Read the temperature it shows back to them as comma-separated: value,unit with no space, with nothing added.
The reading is -13,°C
